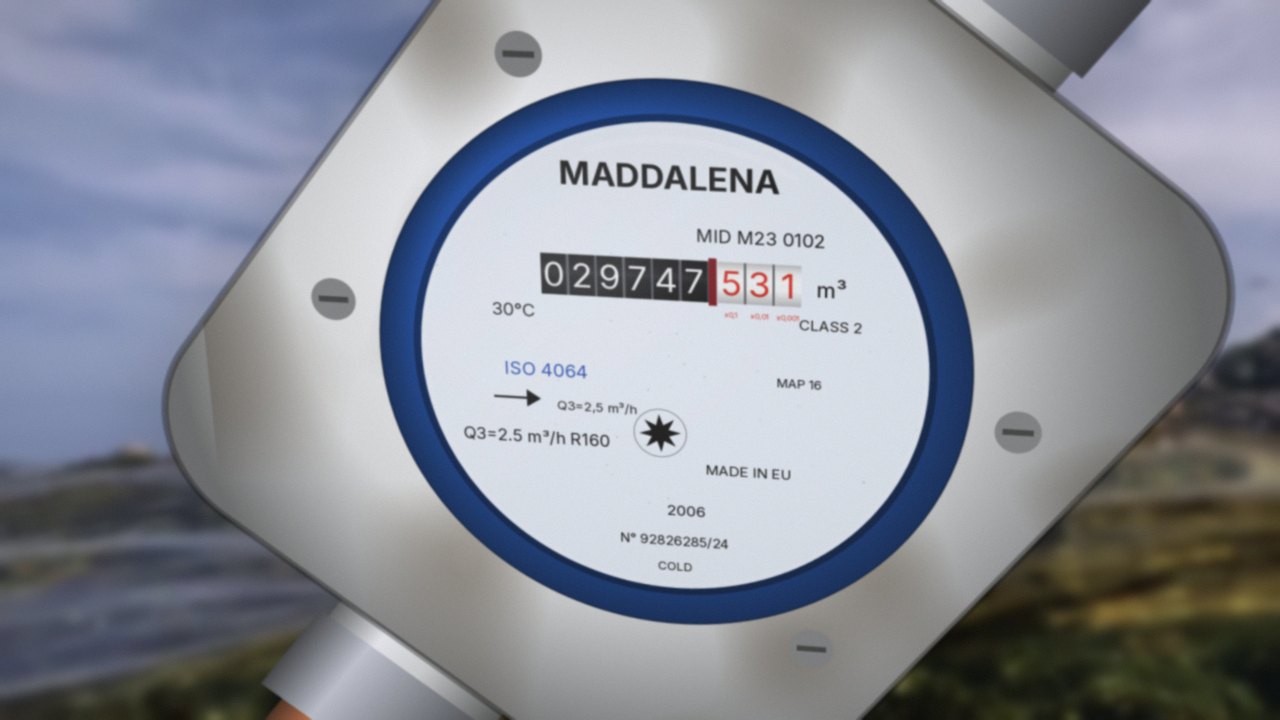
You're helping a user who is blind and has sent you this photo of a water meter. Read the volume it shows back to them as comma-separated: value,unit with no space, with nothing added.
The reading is 29747.531,m³
